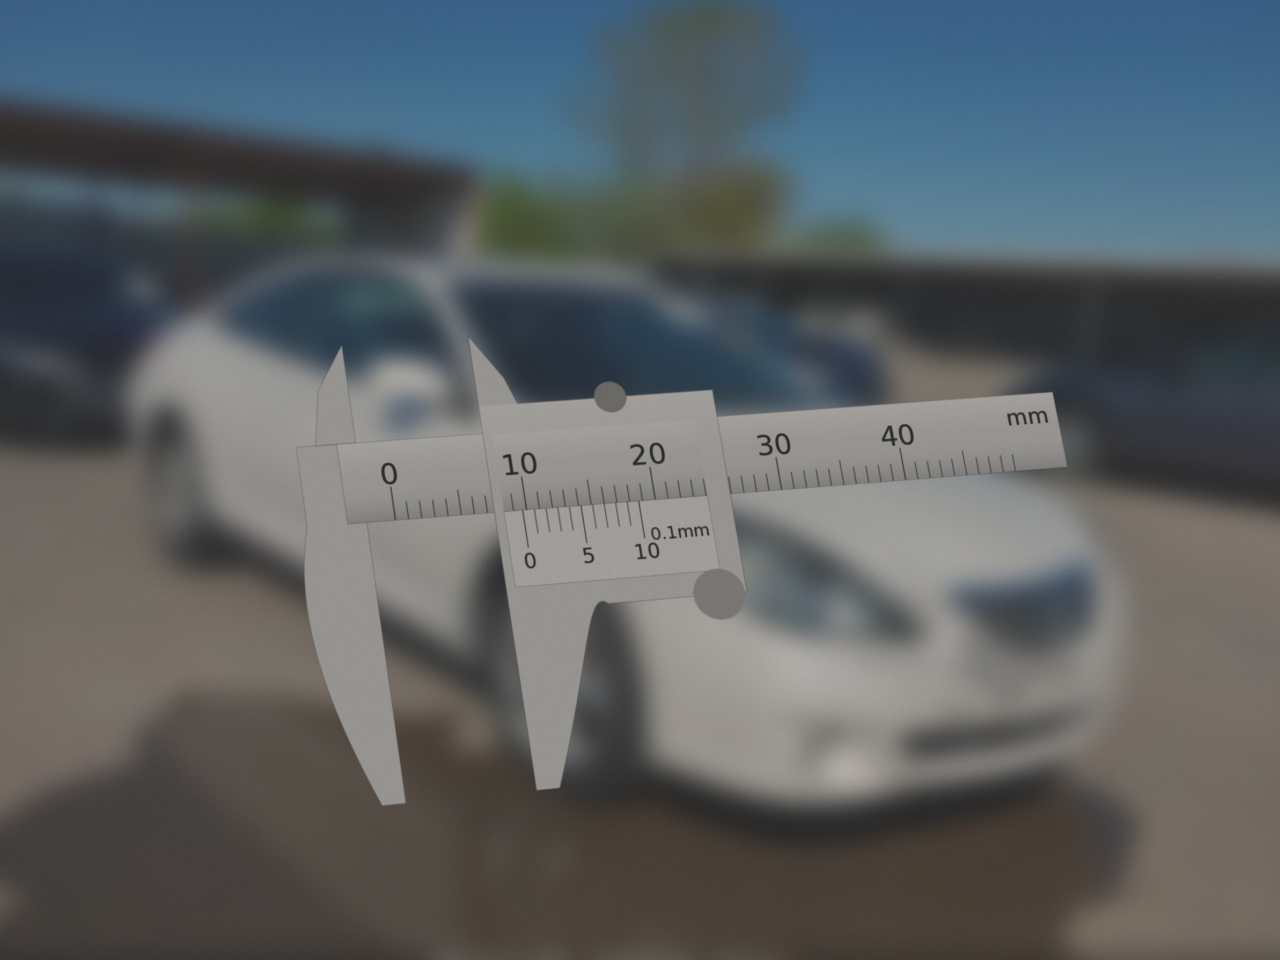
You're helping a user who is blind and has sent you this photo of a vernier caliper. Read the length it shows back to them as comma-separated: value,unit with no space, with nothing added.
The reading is 9.7,mm
